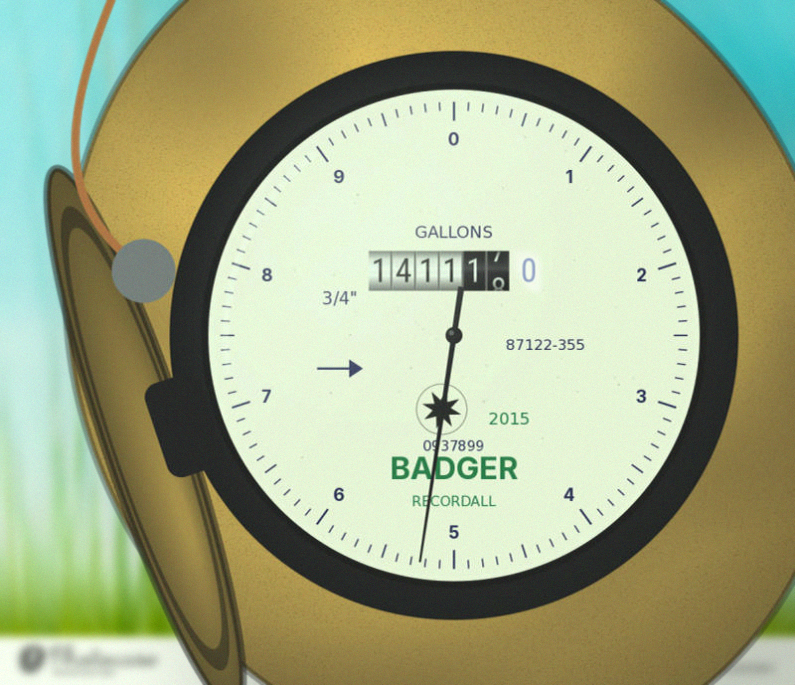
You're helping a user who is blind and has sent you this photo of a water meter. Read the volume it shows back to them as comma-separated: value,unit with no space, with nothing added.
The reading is 1411175.2,gal
